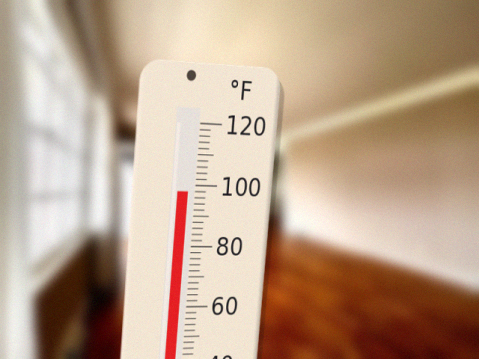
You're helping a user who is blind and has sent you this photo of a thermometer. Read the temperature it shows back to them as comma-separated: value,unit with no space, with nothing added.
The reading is 98,°F
